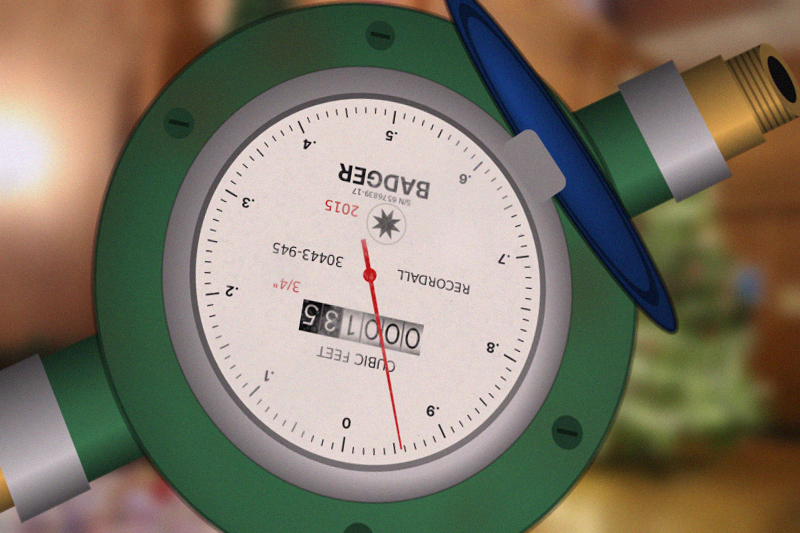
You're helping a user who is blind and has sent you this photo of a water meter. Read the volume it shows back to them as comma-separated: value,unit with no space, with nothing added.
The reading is 134.94,ft³
